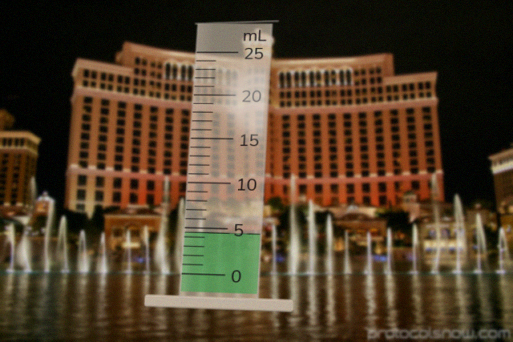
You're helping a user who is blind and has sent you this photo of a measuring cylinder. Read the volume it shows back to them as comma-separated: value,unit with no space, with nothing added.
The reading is 4.5,mL
